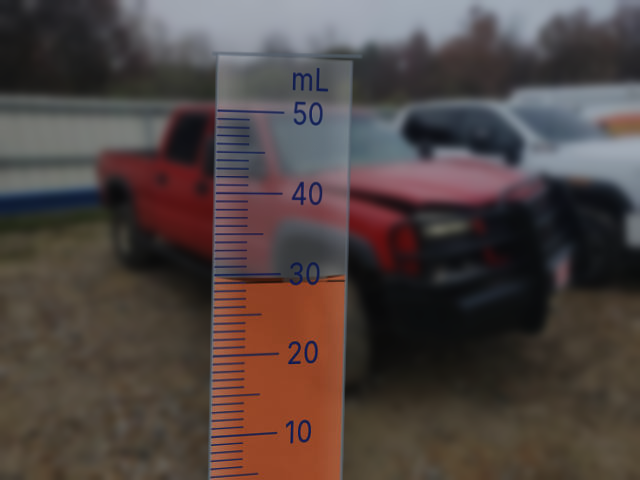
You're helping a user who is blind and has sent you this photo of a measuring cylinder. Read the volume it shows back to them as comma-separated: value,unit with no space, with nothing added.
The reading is 29,mL
